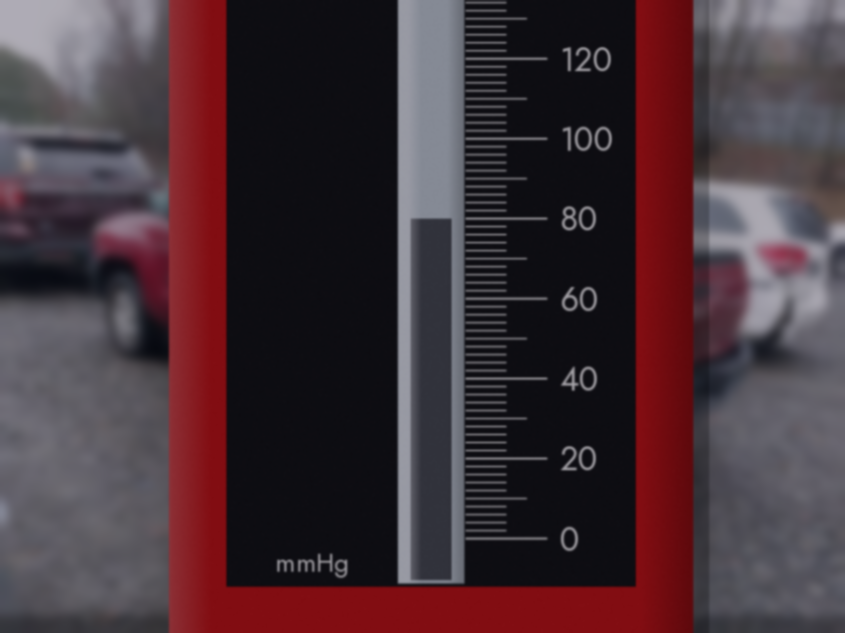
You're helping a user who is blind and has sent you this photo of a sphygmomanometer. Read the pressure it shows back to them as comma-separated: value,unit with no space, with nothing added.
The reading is 80,mmHg
